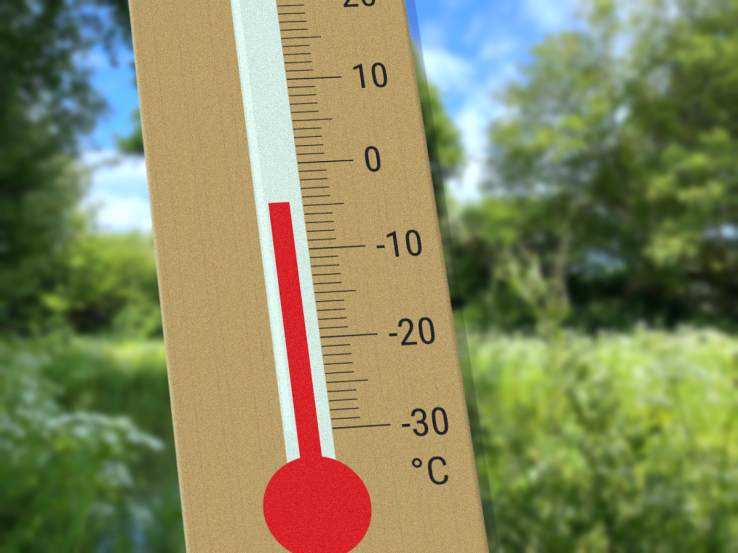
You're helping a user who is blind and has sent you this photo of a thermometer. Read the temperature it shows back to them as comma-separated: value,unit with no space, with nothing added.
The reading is -4.5,°C
